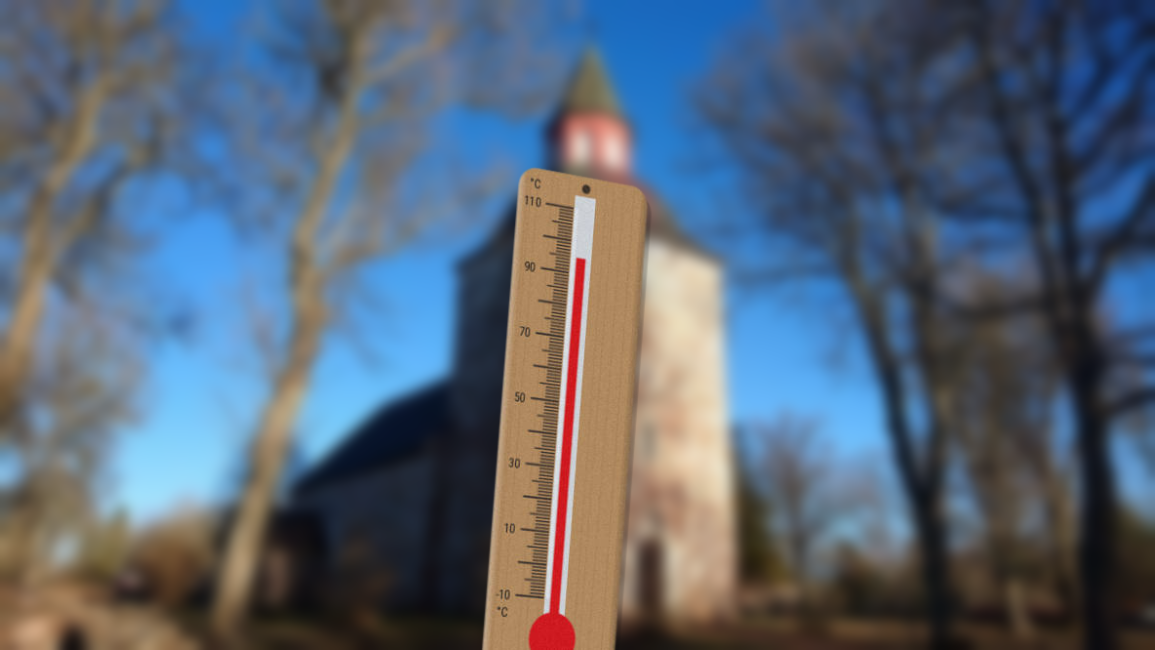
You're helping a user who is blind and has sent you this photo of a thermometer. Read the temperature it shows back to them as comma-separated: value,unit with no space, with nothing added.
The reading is 95,°C
